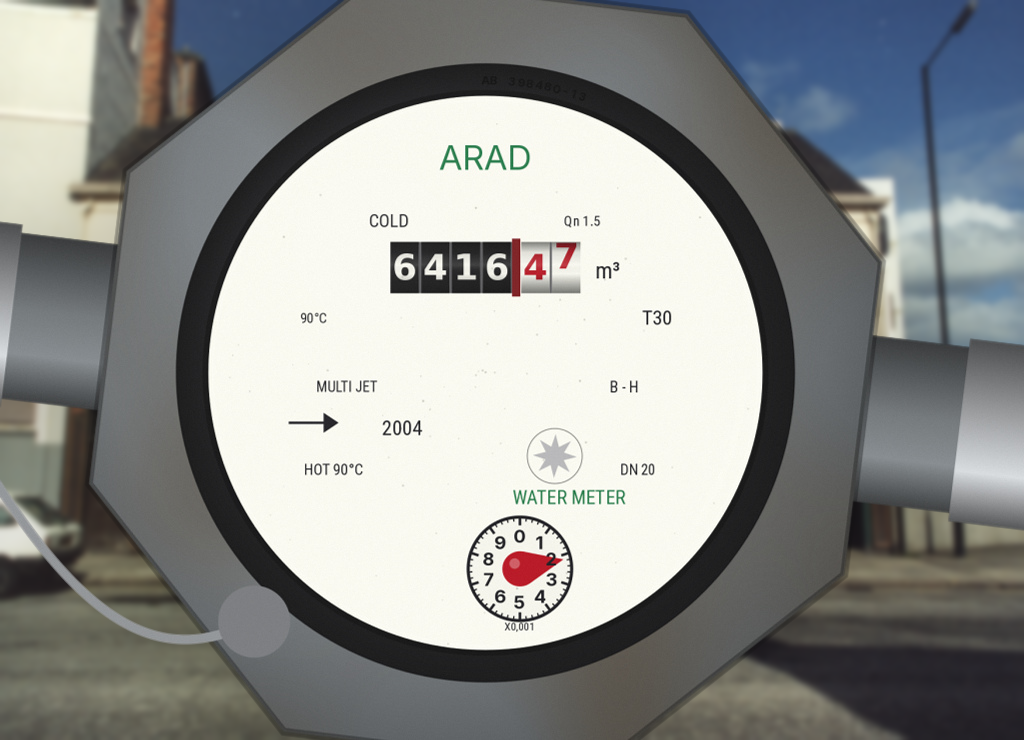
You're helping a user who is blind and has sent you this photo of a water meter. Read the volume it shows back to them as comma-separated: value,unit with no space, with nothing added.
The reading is 6416.472,m³
